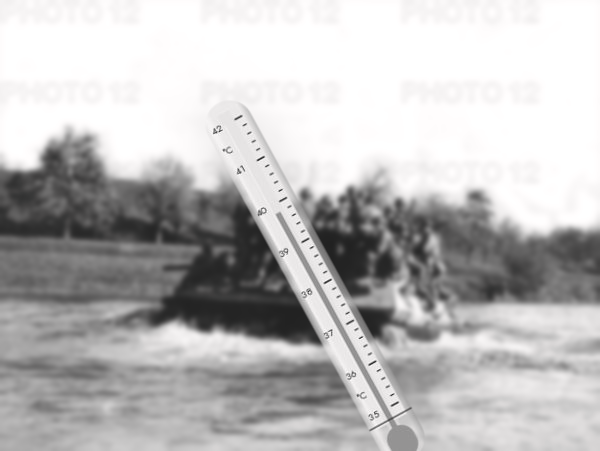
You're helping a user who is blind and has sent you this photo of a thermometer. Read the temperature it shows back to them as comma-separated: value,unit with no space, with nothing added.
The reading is 39.8,°C
